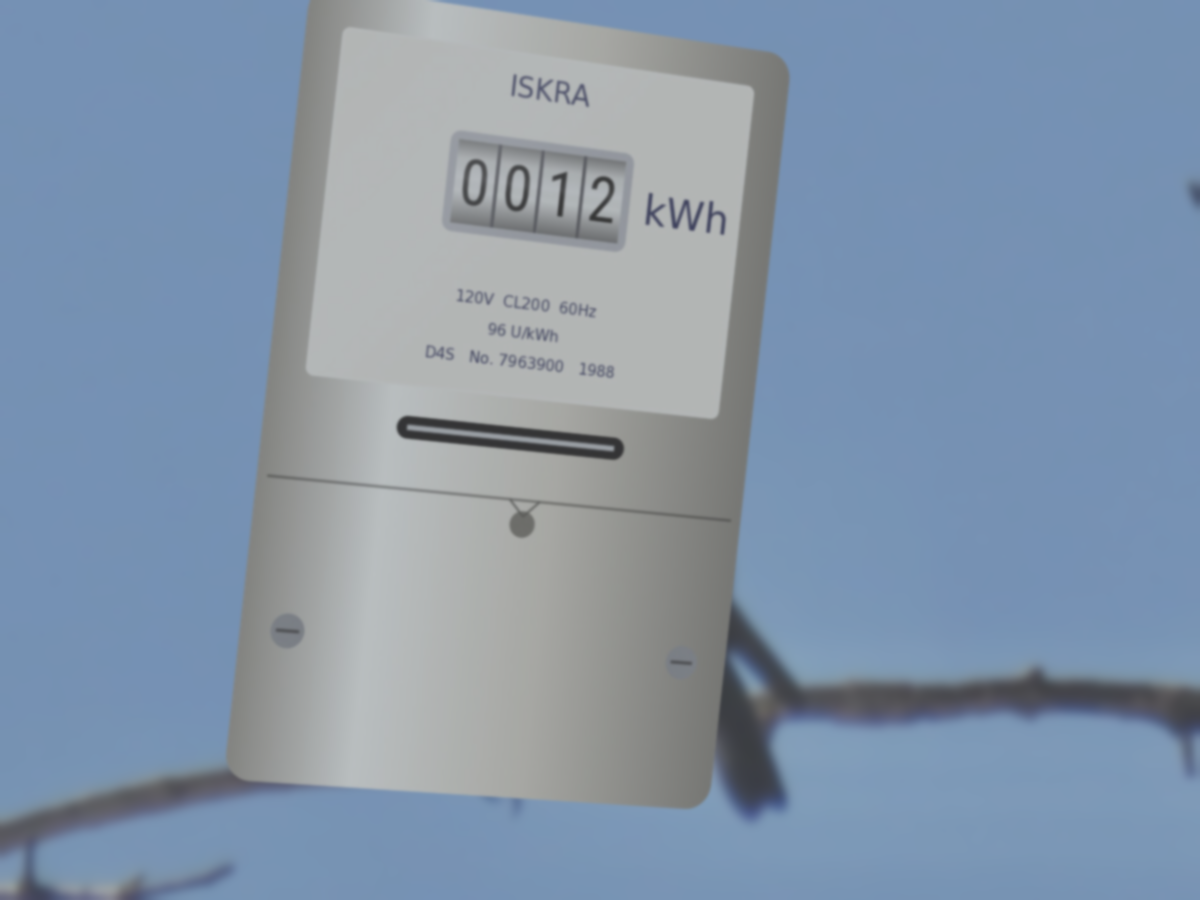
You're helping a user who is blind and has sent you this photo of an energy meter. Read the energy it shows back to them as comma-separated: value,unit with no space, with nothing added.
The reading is 12,kWh
